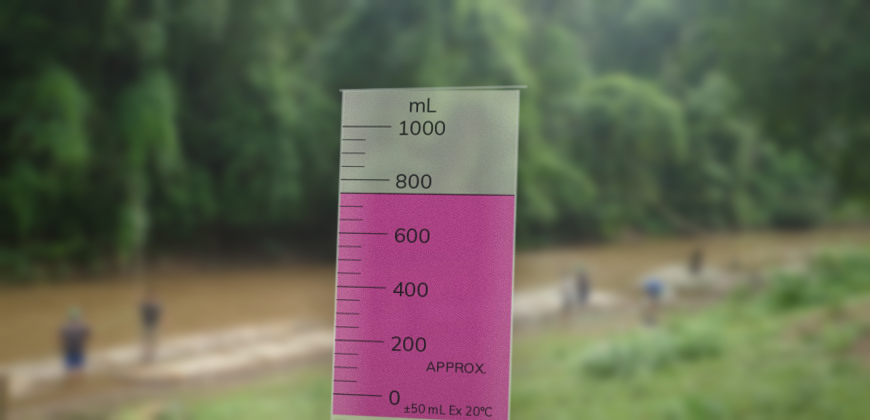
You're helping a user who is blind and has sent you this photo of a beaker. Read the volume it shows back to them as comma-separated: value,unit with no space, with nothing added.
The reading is 750,mL
